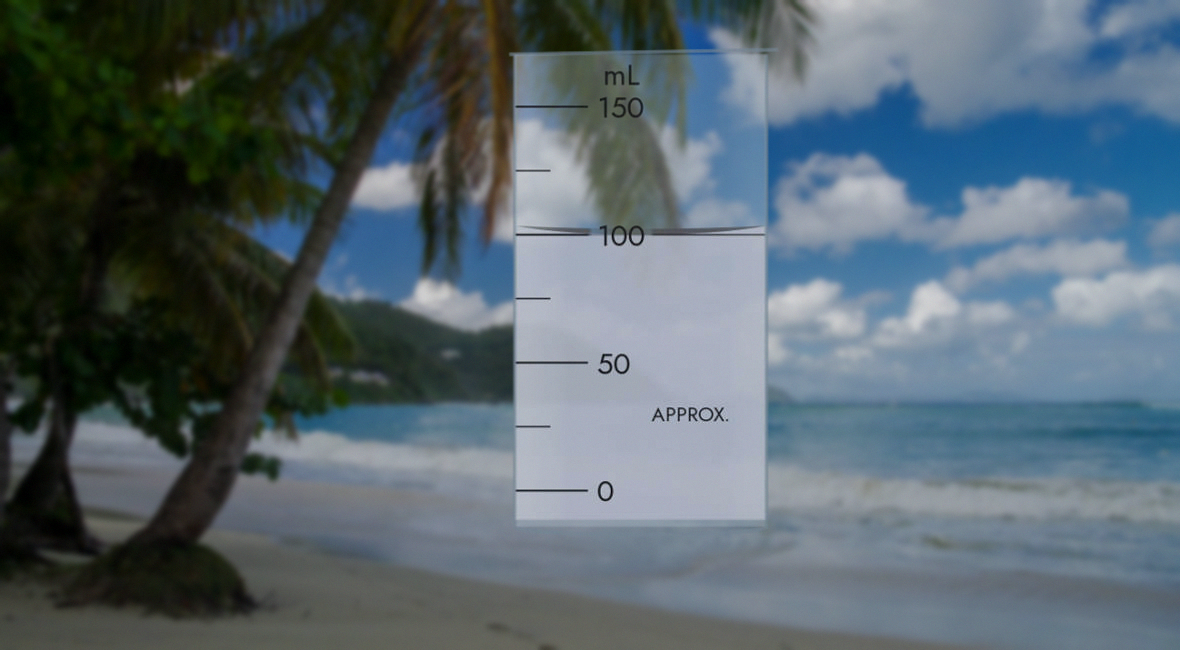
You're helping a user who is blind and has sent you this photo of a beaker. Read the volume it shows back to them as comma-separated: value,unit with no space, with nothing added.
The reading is 100,mL
